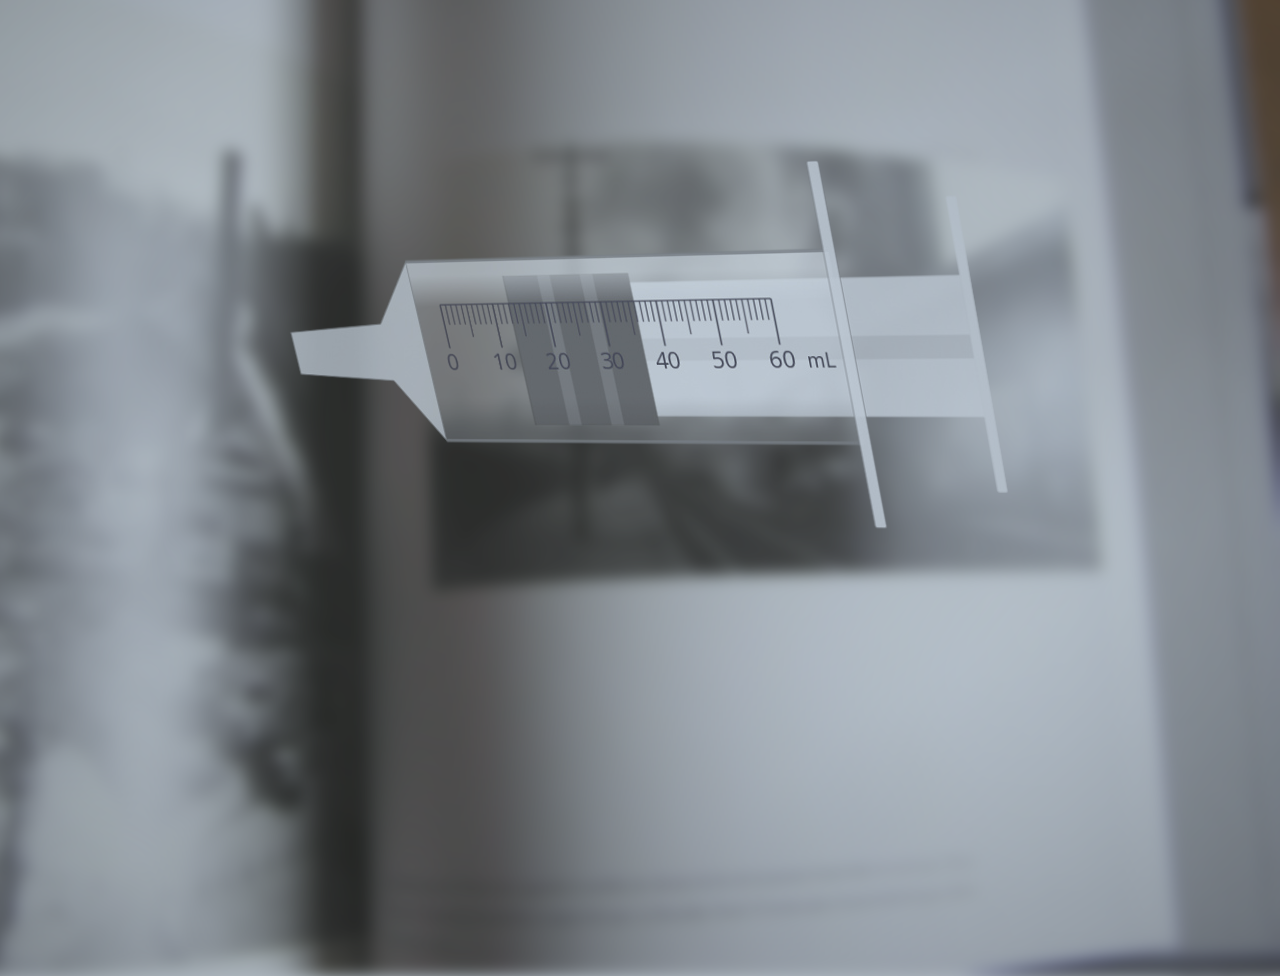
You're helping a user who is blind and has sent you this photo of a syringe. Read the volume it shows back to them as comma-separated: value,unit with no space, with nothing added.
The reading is 13,mL
